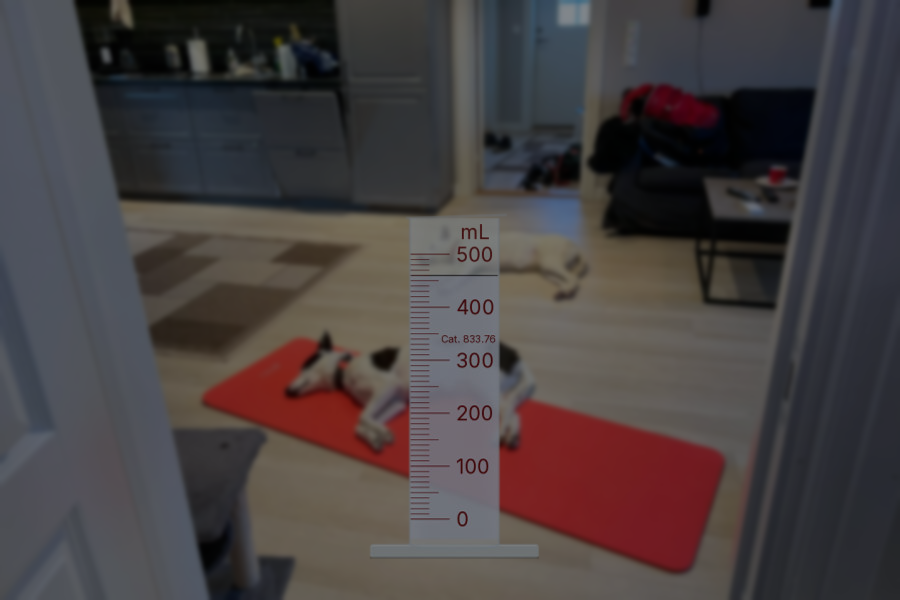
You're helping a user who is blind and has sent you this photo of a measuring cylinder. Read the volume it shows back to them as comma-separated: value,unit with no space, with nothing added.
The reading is 460,mL
